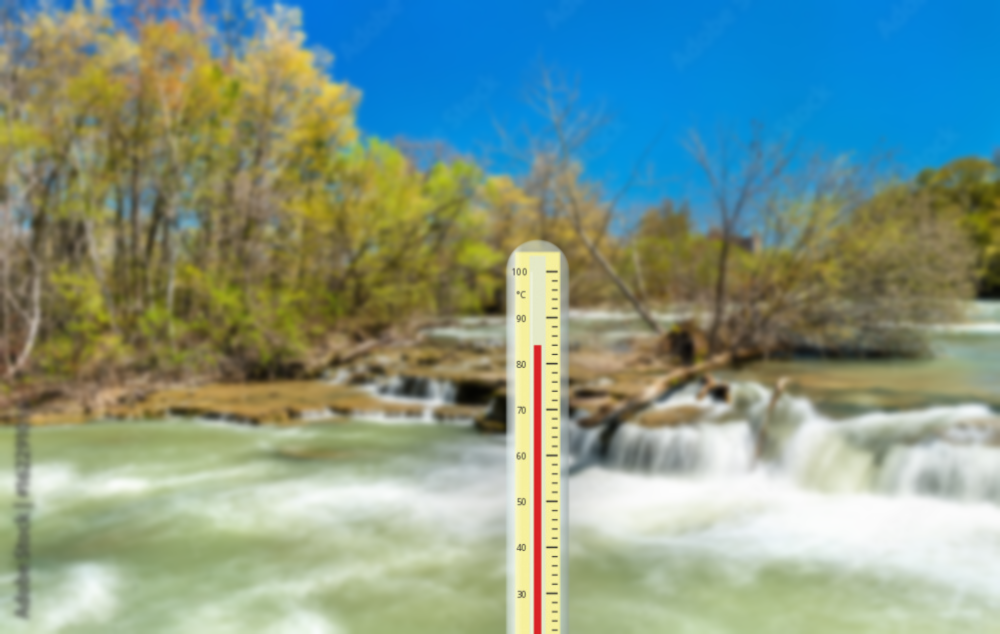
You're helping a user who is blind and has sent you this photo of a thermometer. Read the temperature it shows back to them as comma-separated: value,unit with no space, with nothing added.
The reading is 84,°C
